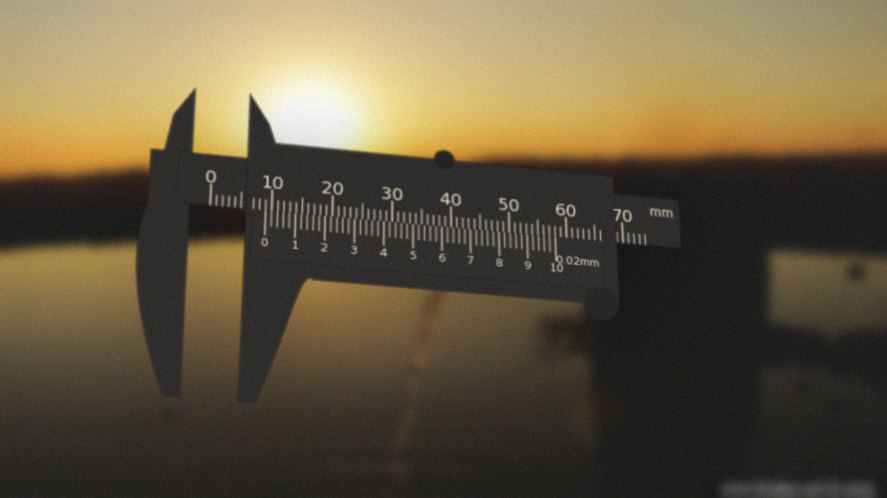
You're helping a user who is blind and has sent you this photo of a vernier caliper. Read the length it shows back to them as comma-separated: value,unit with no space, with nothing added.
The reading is 9.0,mm
